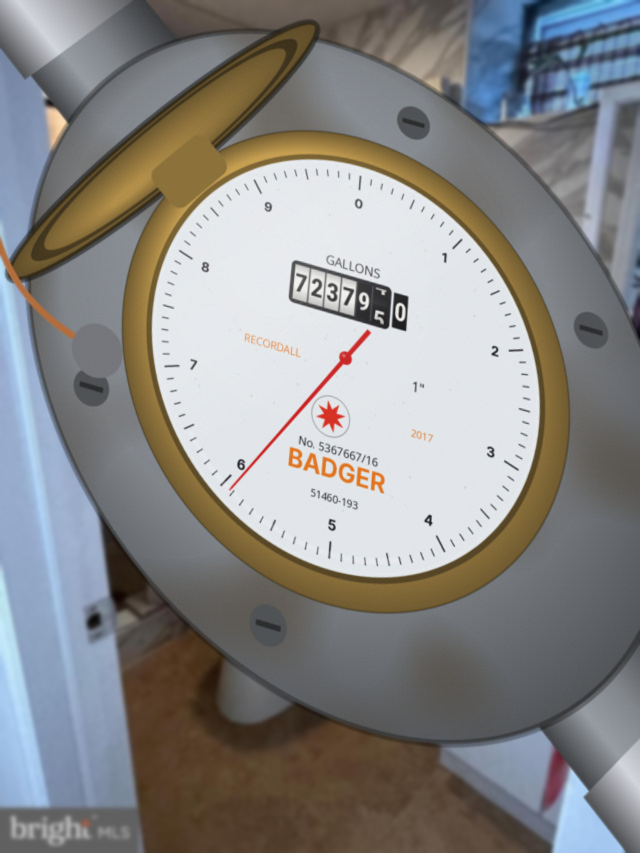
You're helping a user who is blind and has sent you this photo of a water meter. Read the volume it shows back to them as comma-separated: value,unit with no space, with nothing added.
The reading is 7237945.9,gal
